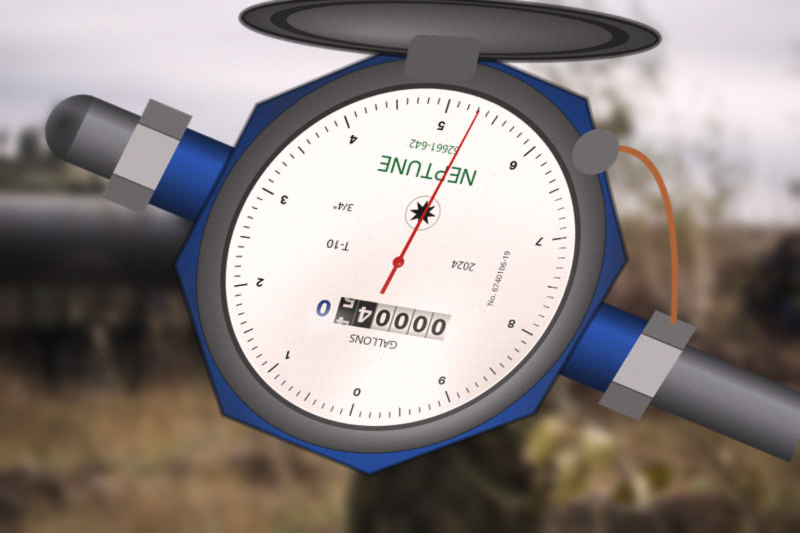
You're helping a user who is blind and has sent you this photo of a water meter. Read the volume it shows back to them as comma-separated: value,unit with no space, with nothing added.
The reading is 445.3,gal
